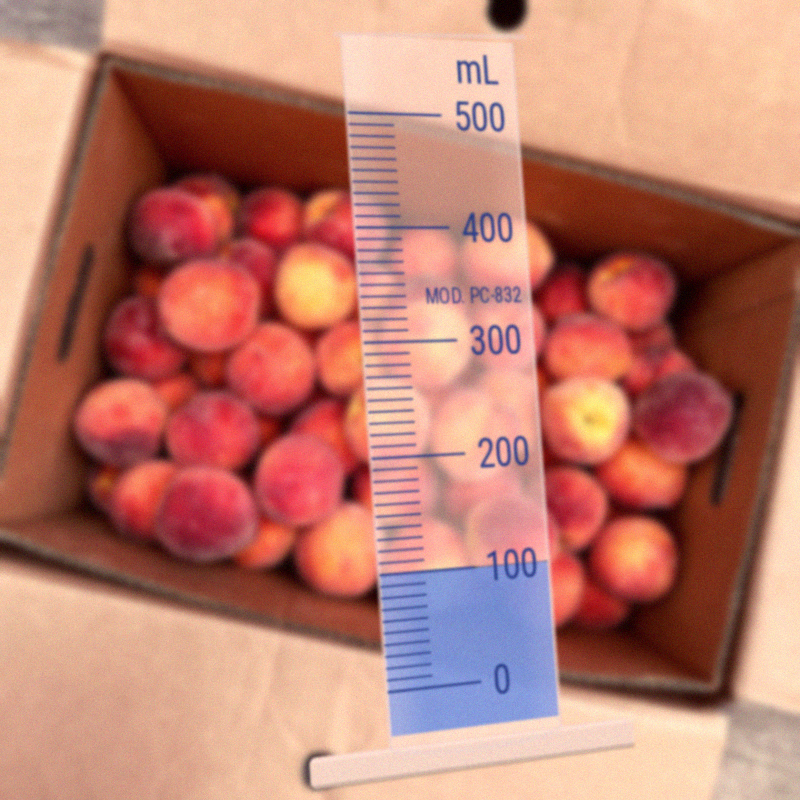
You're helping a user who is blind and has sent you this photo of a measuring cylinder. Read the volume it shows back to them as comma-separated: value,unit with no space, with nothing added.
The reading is 100,mL
